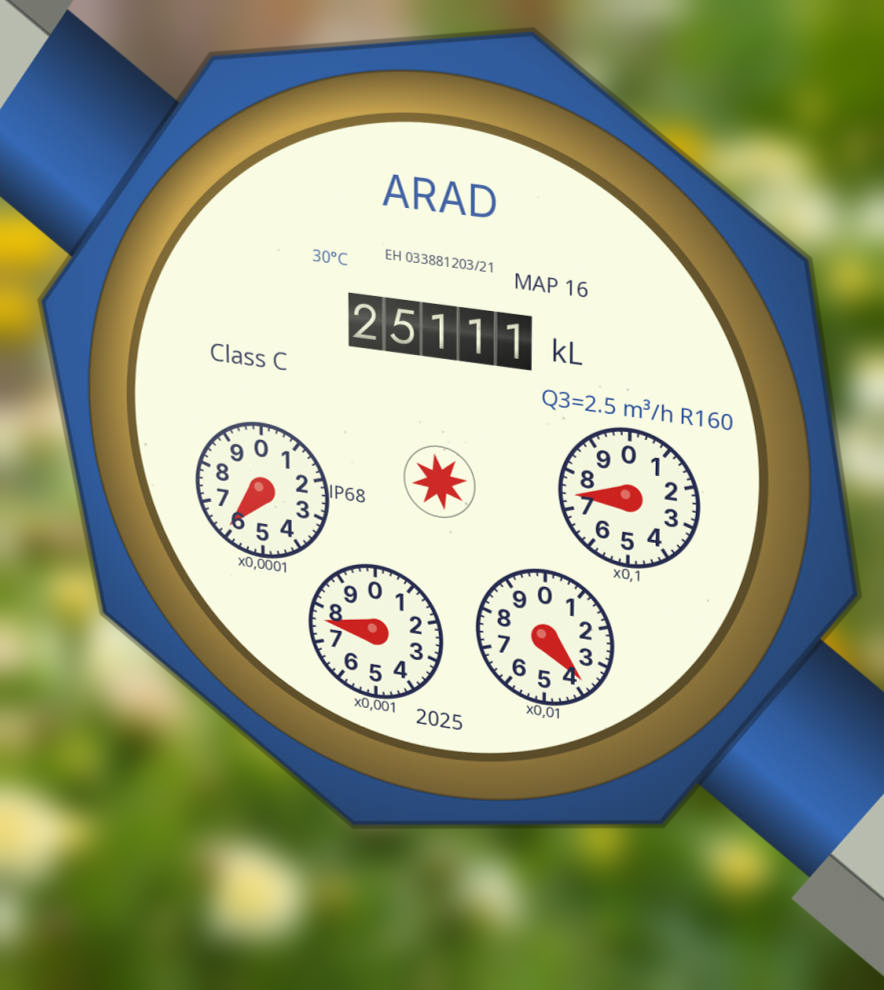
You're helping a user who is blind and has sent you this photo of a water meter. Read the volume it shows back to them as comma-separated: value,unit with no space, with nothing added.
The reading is 25111.7376,kL
